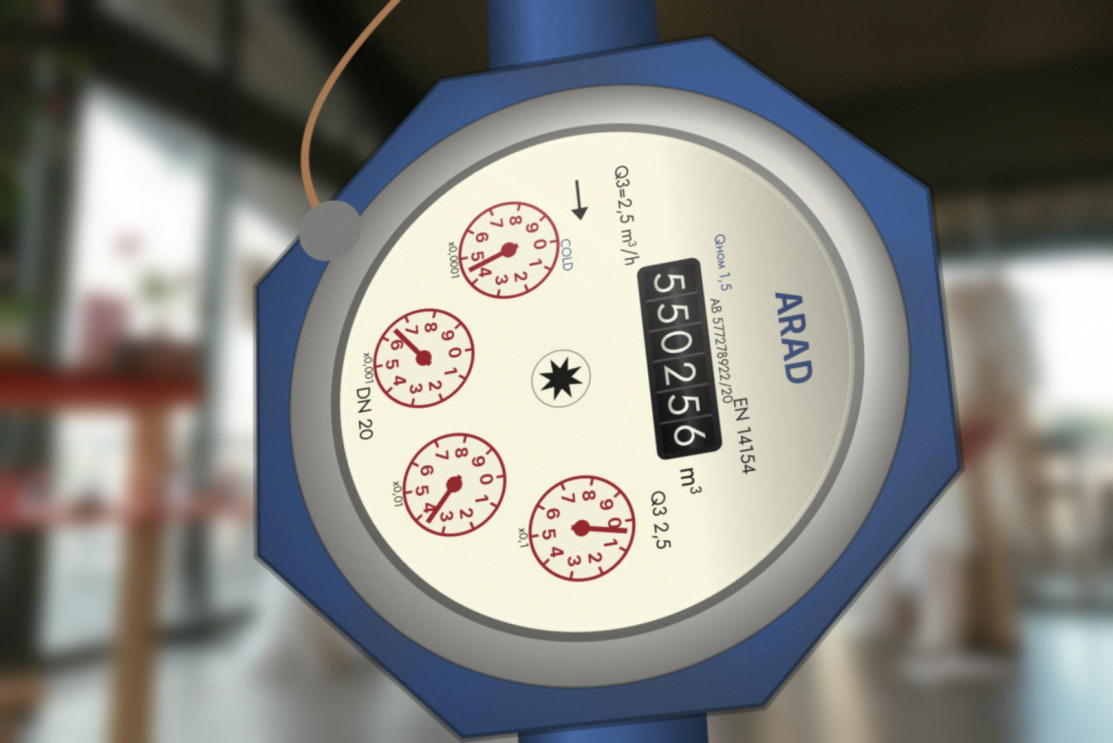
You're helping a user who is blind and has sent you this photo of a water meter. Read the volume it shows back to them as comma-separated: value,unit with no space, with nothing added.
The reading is 550256.0364,m³
